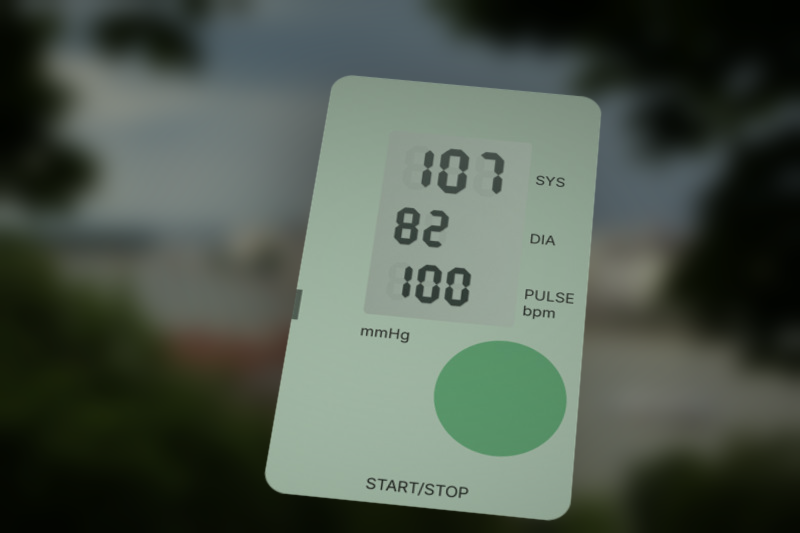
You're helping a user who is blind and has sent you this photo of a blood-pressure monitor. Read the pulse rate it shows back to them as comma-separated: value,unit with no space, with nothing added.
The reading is 100,bpm
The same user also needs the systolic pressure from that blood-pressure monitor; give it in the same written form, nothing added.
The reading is 107,mmHg
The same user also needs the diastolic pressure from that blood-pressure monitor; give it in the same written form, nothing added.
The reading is 82,mmHg
